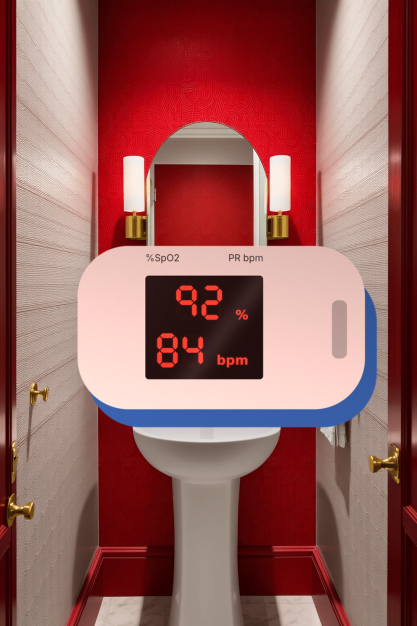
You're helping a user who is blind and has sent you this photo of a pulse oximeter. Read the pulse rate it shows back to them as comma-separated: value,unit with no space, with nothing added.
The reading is 84,bpm
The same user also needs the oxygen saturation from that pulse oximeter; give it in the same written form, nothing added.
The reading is 92,%
